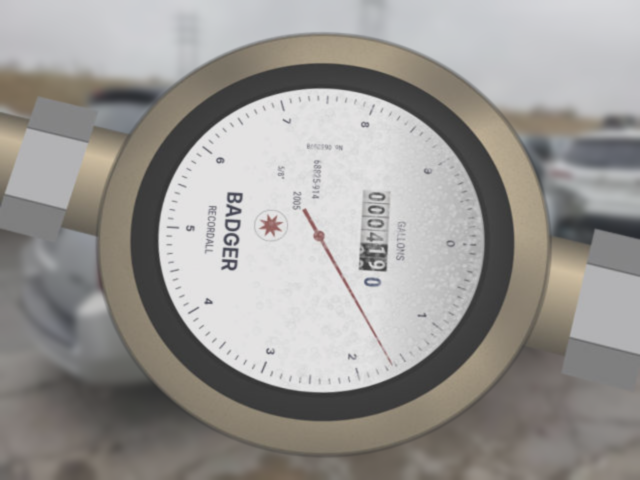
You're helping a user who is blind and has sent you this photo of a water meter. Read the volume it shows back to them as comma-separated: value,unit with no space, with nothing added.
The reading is 4191.6,gal
